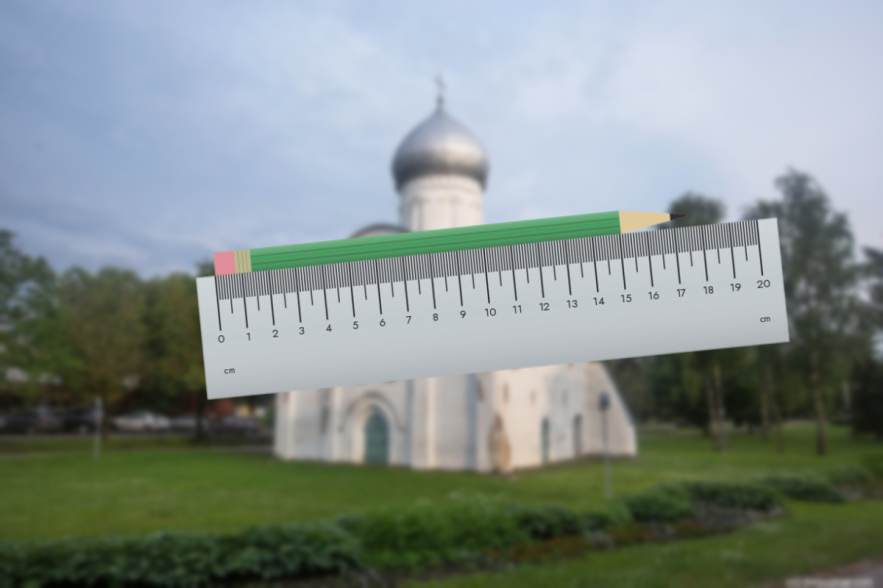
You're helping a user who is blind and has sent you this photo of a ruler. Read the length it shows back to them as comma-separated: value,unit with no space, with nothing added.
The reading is 17.5,cm
